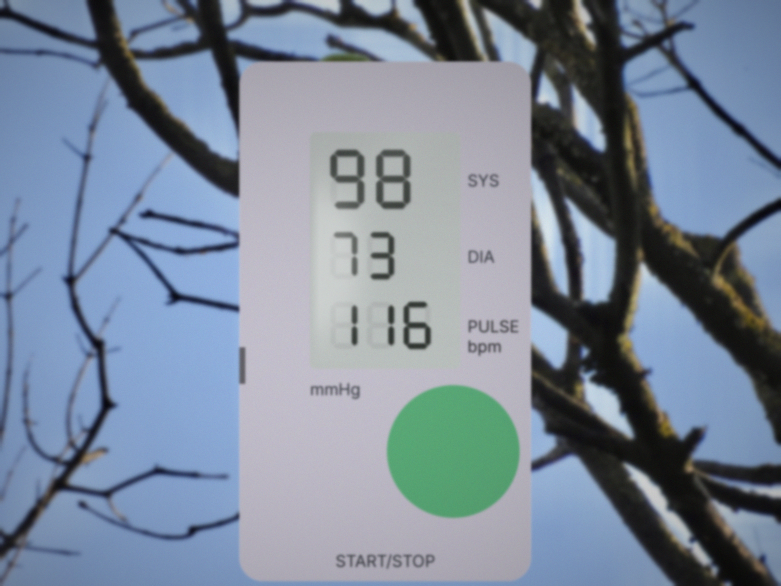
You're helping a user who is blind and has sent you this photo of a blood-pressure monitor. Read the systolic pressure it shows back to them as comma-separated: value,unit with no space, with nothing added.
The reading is 98,mmHg
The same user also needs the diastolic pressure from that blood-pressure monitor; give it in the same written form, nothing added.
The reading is 73,mmHg
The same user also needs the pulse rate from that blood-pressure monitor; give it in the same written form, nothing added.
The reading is 116,bpm
